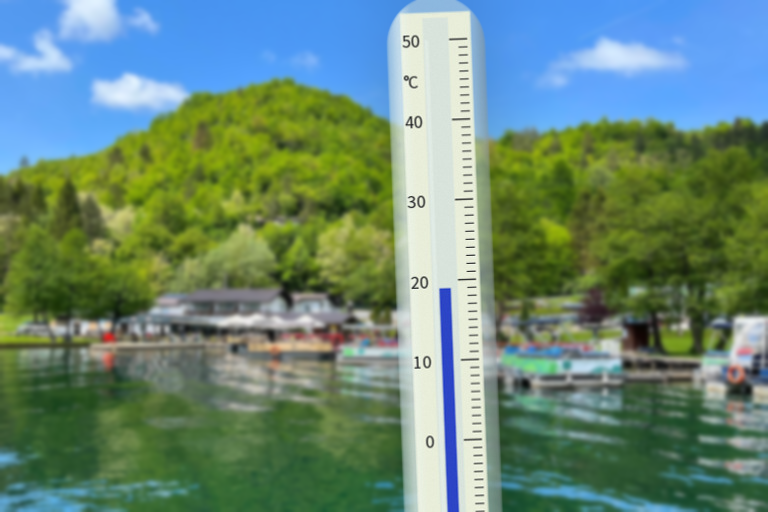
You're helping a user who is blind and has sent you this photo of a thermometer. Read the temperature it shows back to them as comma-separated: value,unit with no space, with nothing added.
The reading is 19,°C
